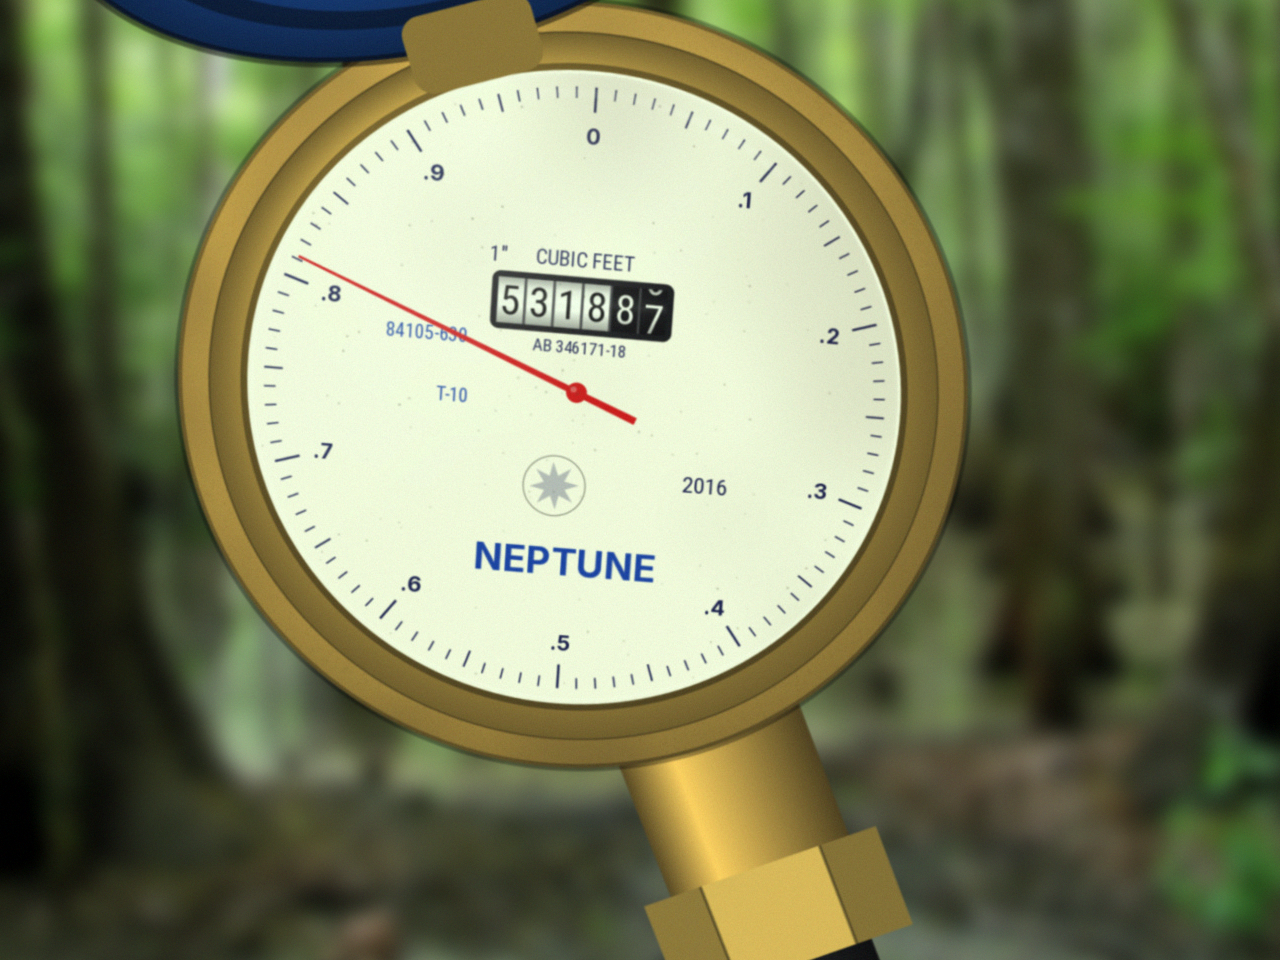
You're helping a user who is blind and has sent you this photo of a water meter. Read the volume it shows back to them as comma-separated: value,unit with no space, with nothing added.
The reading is 531886.81,ft³
